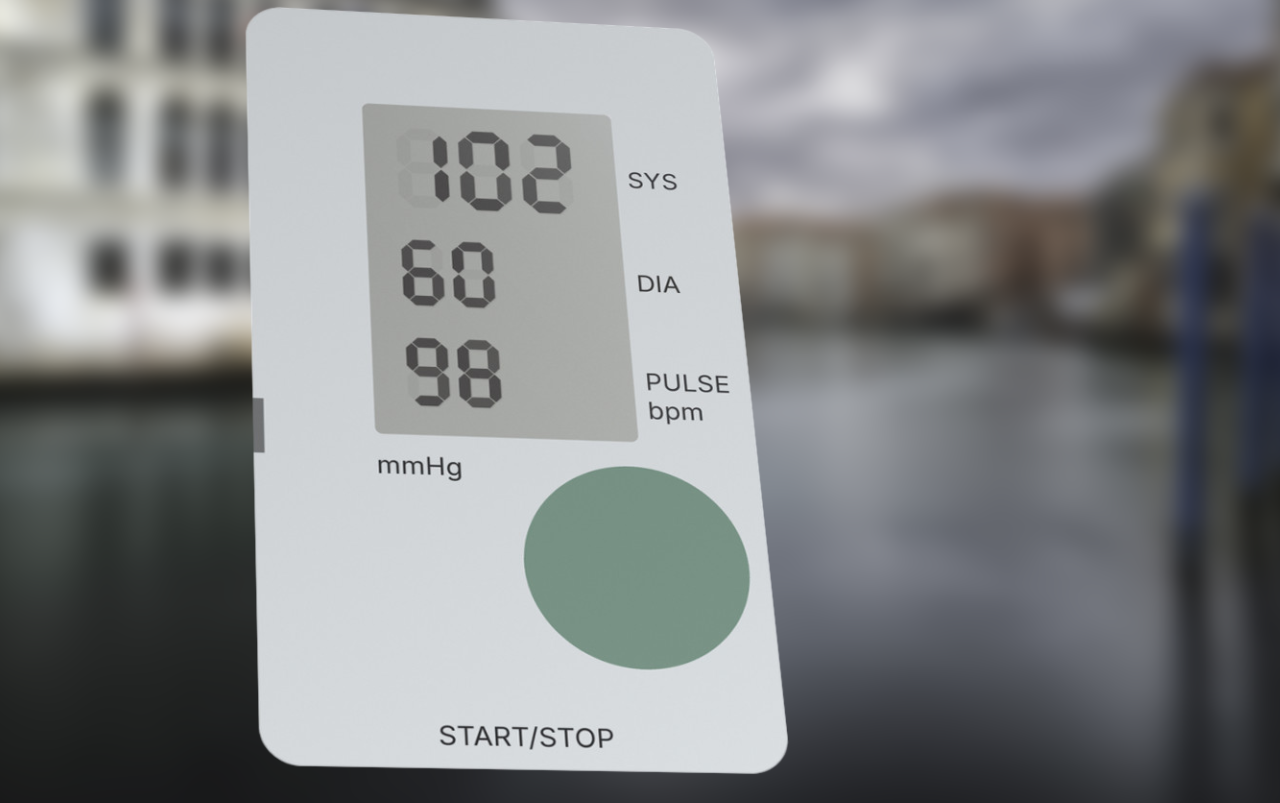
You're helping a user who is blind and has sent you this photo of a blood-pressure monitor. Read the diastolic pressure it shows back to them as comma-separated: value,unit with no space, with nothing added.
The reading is 60,mmHg
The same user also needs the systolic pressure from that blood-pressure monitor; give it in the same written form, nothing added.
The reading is 102,mmHg
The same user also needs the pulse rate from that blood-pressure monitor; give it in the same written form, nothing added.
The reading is 98,bpm
